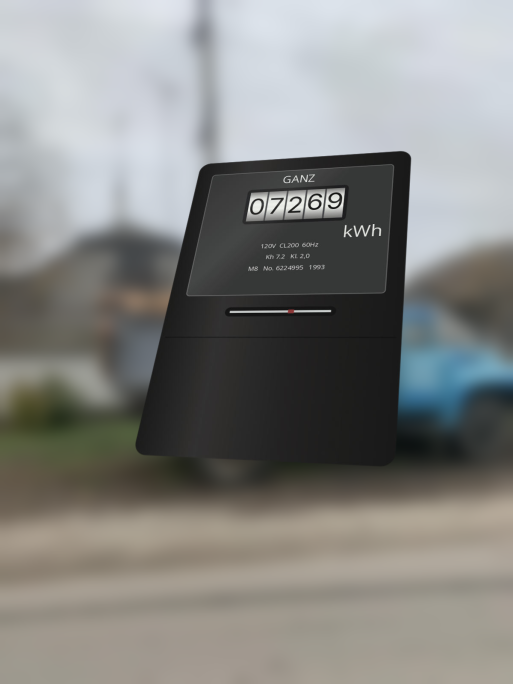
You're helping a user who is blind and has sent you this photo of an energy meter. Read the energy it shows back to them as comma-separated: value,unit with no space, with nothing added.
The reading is 7269,kWh
